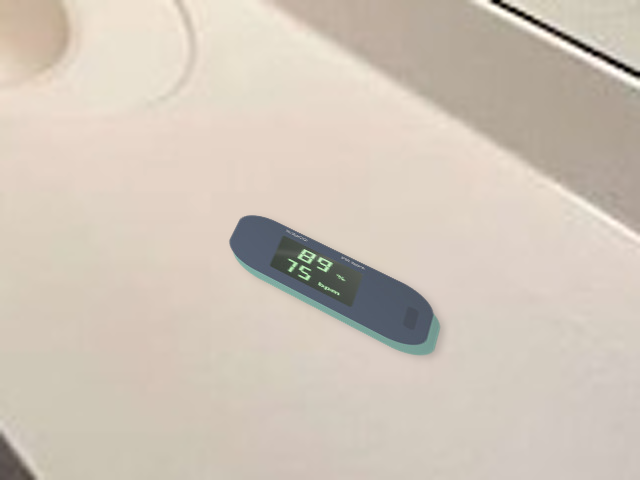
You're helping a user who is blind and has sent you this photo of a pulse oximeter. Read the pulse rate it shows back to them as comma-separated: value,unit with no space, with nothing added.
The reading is 75,bpm
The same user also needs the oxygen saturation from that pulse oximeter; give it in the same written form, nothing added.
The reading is 89,%
